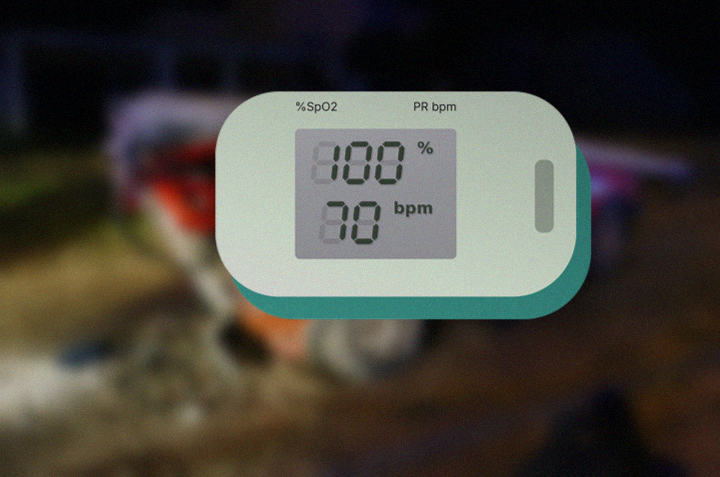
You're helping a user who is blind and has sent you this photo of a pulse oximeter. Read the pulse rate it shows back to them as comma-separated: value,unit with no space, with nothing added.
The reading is 70,bpm
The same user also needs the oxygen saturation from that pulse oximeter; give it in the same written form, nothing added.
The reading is 100,%
